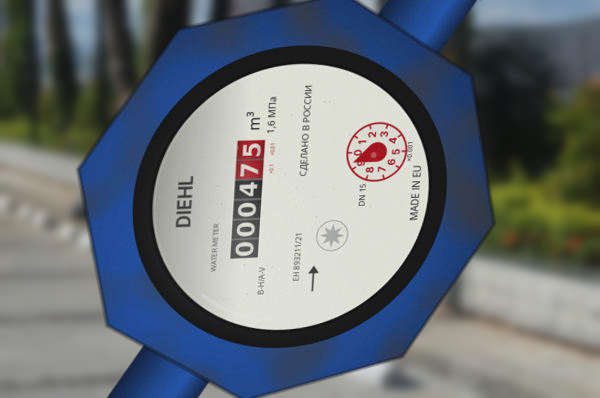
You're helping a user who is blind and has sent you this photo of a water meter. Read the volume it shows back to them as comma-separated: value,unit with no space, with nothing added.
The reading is 4.749,m³
